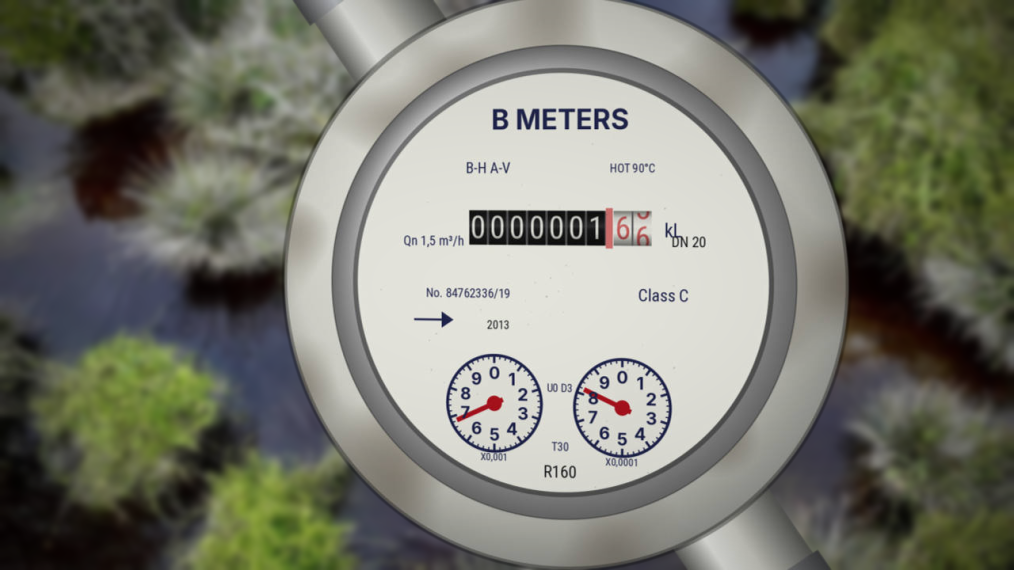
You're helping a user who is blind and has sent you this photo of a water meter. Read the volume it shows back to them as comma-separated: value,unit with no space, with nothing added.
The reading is 1.6568,kL
